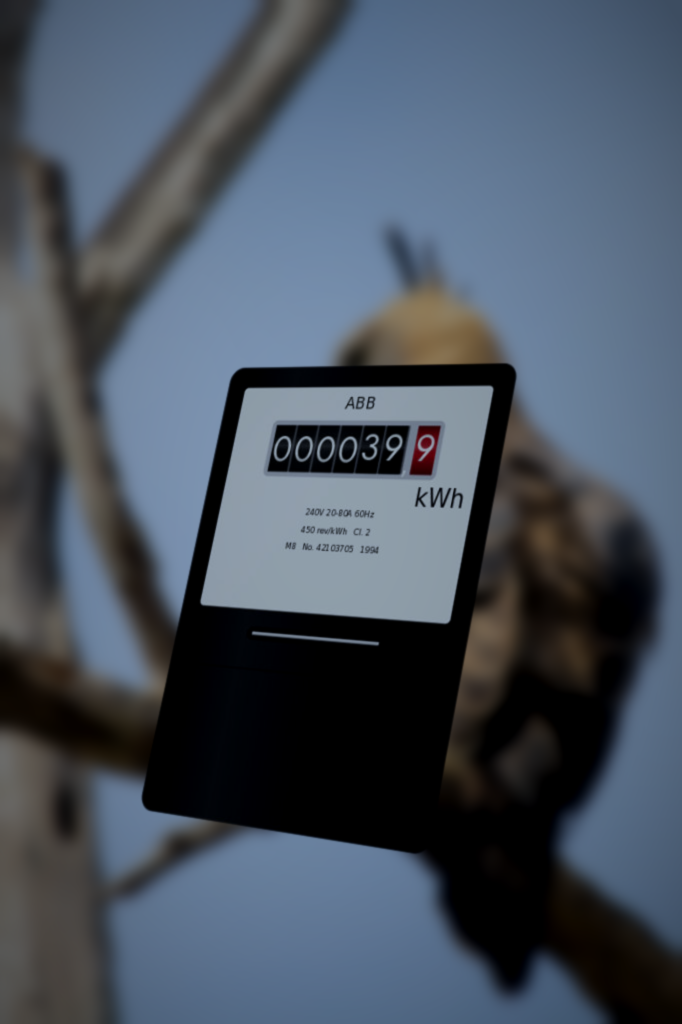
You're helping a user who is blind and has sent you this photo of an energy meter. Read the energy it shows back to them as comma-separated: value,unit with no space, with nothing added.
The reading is 39.9,kWh
